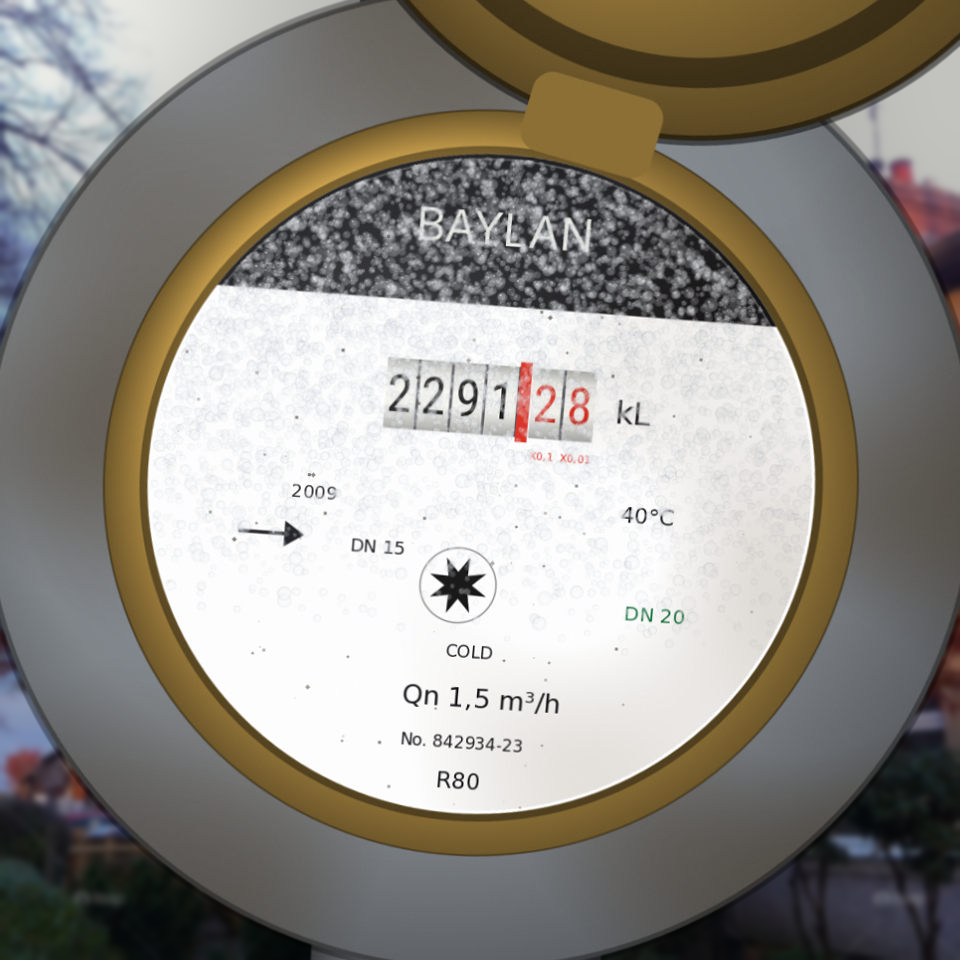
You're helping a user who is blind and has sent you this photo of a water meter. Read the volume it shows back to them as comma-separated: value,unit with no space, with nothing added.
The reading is 2291.28,kL
